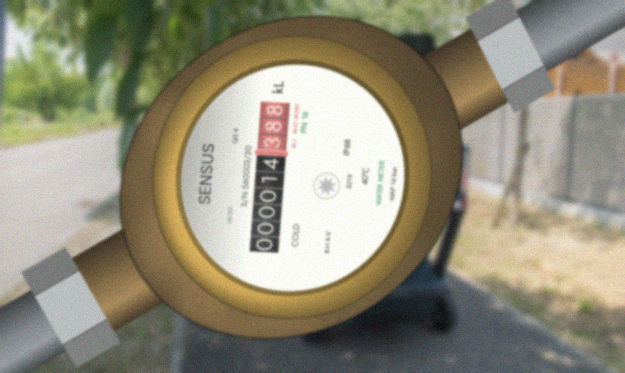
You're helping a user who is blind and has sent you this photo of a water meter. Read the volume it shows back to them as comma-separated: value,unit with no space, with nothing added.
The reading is 14.388,kL
